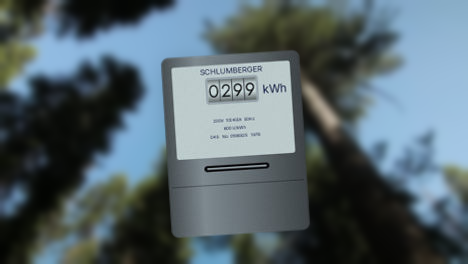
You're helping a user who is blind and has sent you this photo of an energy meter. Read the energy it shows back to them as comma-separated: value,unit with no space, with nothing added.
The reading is 299,kWh
